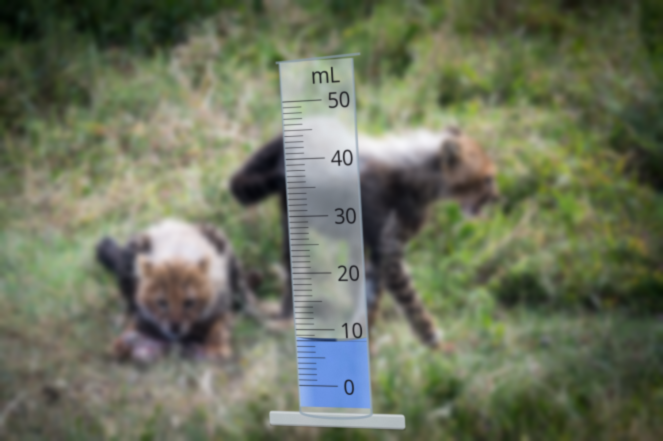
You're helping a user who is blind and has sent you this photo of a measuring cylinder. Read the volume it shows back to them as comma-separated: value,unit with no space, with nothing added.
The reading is 8,mL
